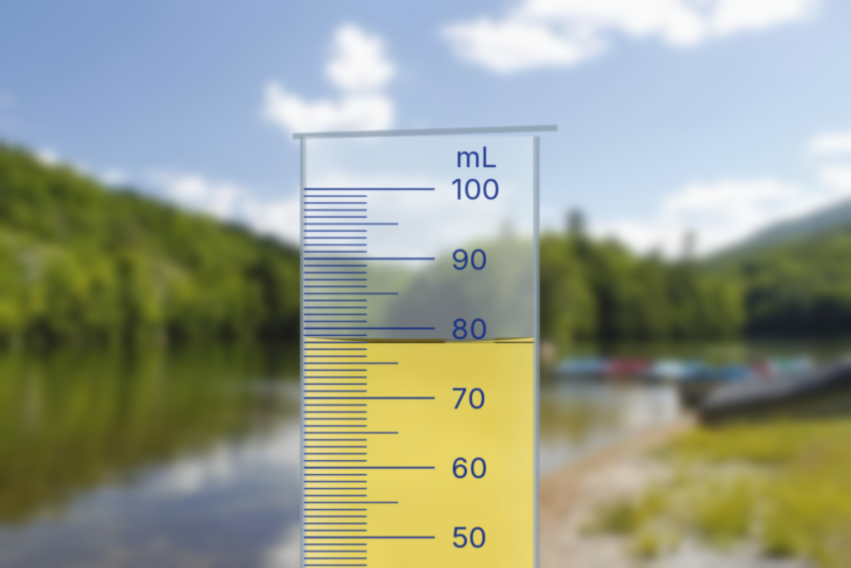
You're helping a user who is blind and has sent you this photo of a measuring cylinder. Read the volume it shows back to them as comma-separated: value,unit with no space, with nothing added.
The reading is 78,mL
